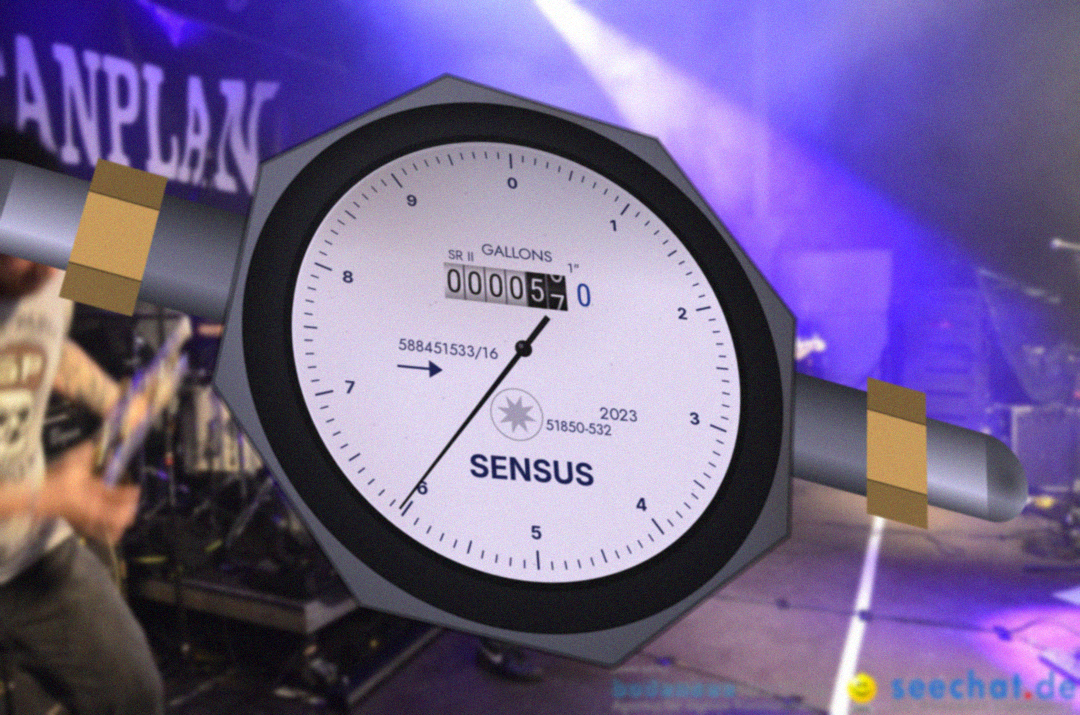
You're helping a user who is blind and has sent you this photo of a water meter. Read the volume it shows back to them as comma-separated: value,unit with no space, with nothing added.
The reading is 566.0,gal
